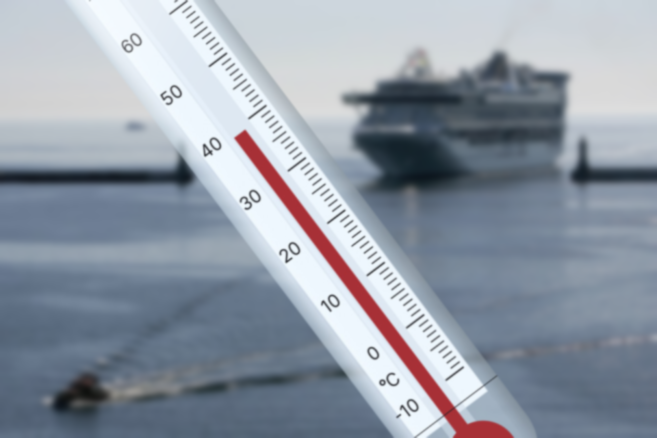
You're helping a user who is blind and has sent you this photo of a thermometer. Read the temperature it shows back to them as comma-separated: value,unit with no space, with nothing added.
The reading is 39,°C
